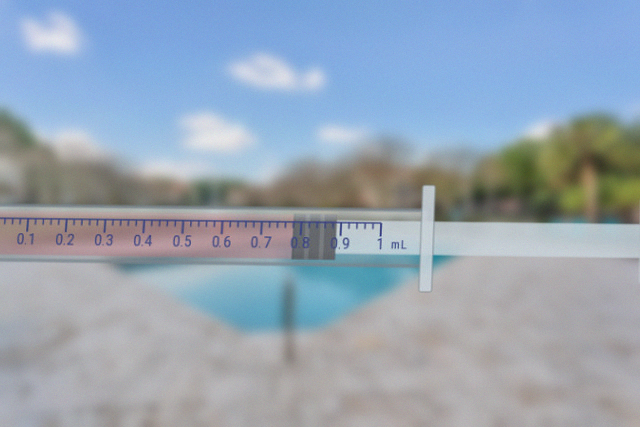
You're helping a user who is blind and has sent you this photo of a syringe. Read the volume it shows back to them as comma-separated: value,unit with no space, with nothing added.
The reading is 0.78,mL
